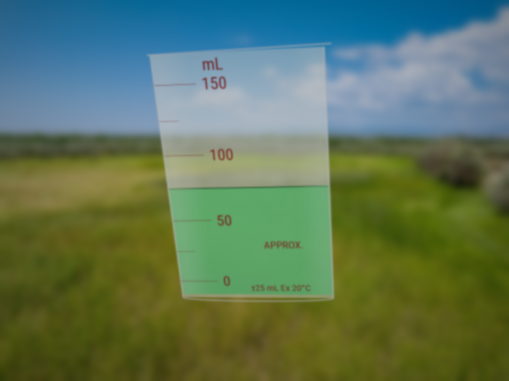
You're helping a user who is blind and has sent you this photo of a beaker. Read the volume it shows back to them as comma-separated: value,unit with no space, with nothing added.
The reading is 75,mL
